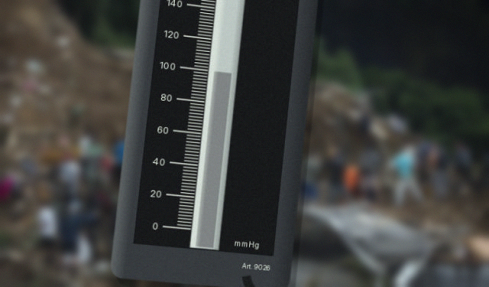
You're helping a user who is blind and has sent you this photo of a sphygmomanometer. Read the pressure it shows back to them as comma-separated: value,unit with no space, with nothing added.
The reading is 100,mmHg
